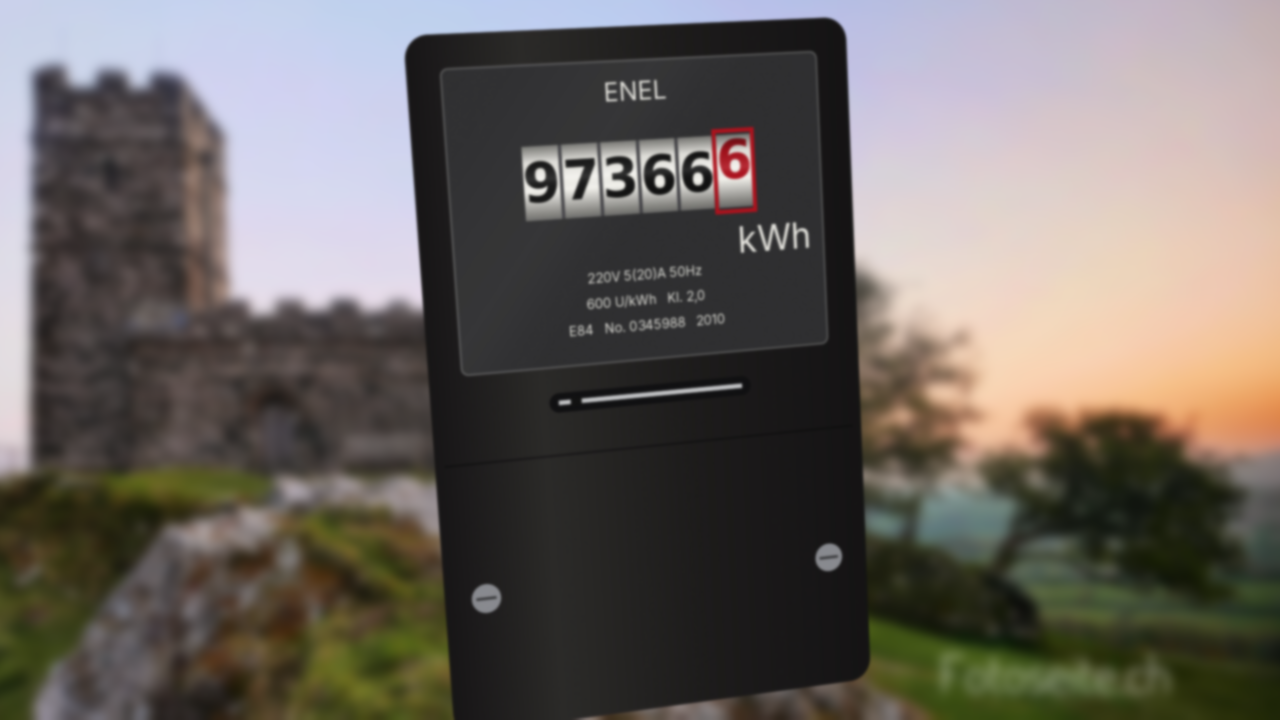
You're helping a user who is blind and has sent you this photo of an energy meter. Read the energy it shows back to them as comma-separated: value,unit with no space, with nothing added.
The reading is 97366.6,kWh
